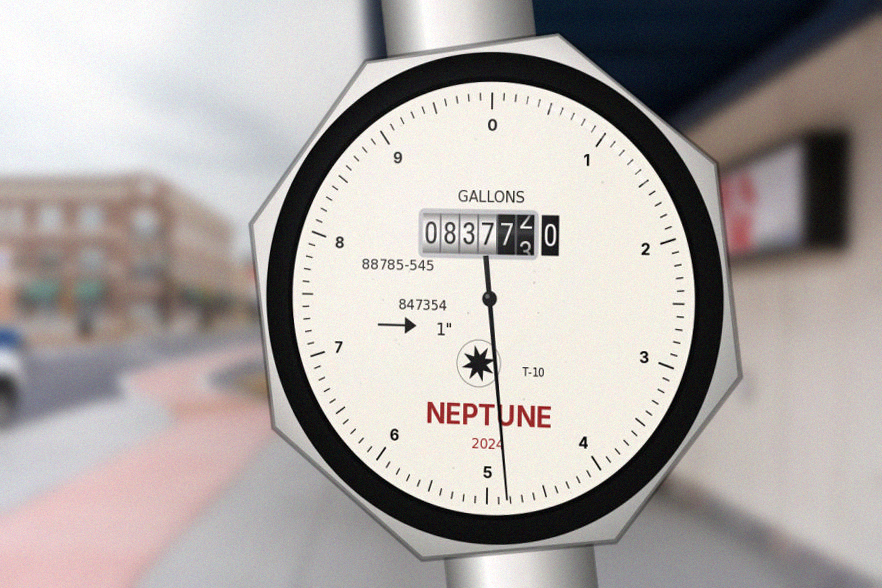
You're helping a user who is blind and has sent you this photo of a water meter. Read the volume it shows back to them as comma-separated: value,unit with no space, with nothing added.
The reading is 837724.8,gal
